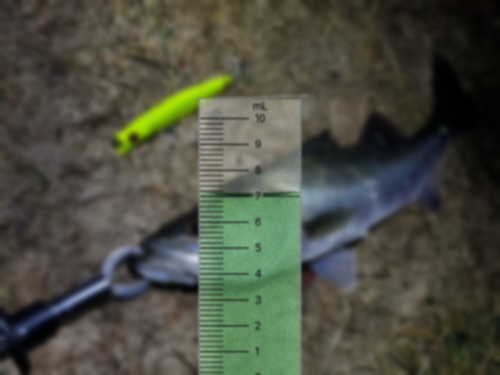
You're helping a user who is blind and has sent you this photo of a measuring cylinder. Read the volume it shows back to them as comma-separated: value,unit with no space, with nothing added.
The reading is 7,mL
